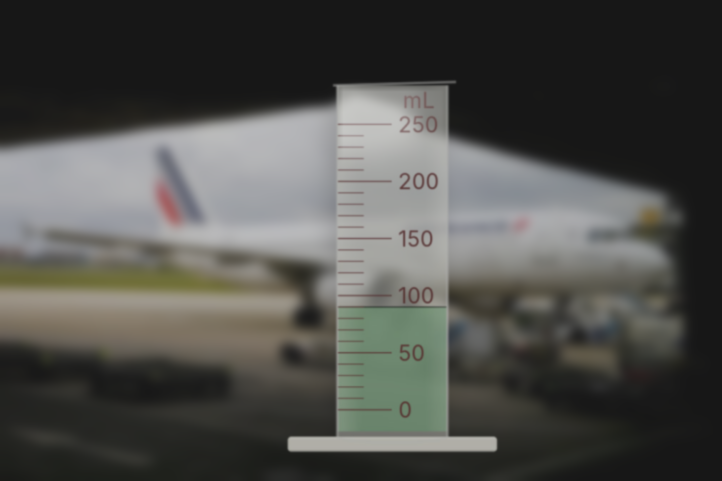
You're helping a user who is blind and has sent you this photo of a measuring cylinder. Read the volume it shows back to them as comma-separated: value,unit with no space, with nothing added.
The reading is 90,mL
